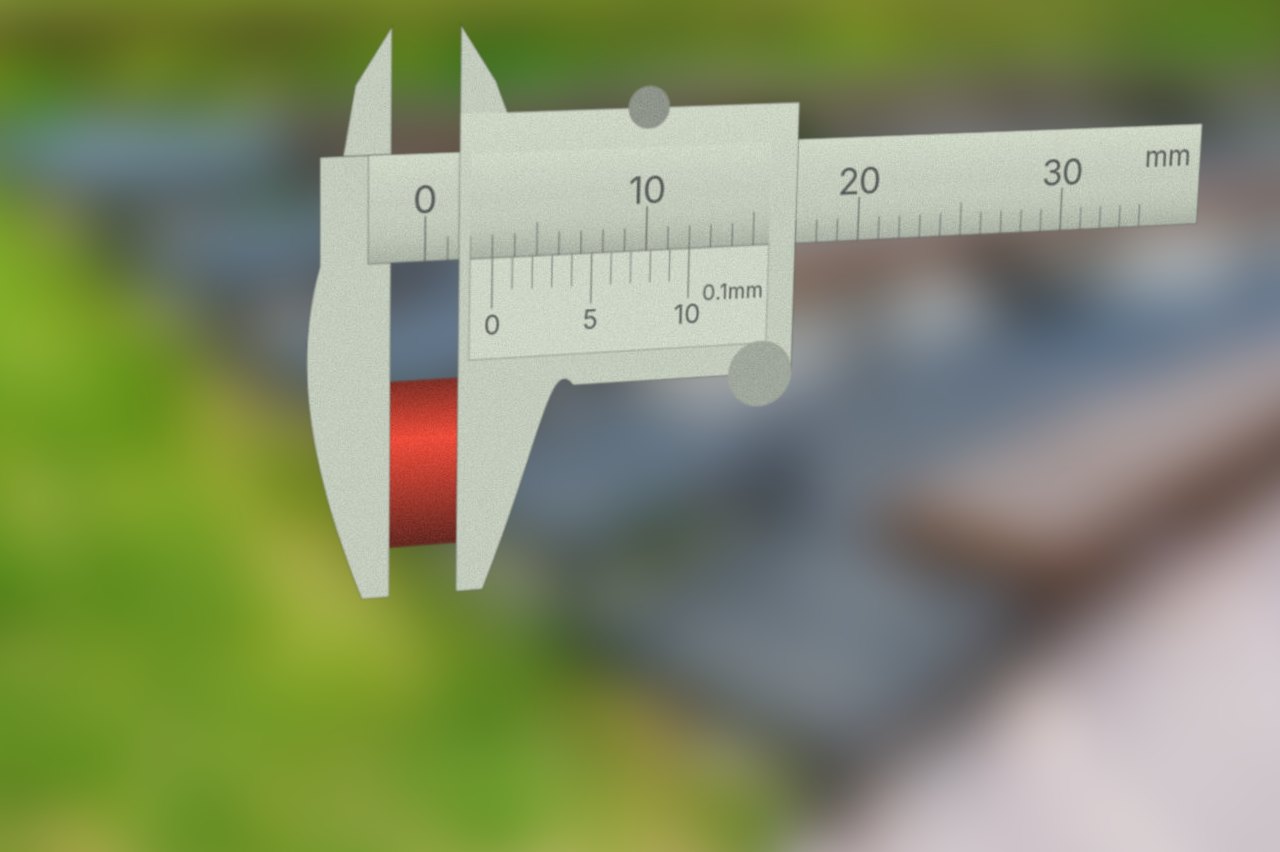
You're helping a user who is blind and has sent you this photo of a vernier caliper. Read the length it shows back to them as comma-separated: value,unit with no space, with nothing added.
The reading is 3.0,mm
